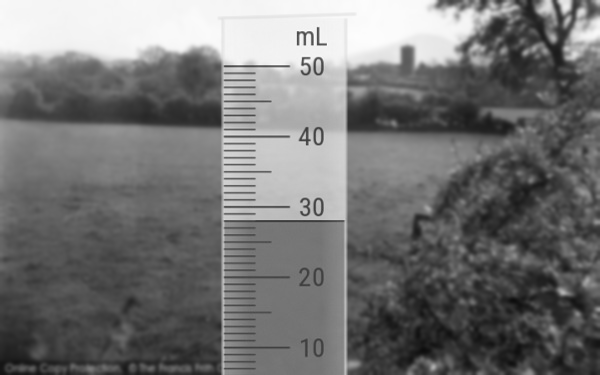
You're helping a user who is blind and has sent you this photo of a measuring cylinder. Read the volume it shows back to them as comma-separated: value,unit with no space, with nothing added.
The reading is 28,mL
